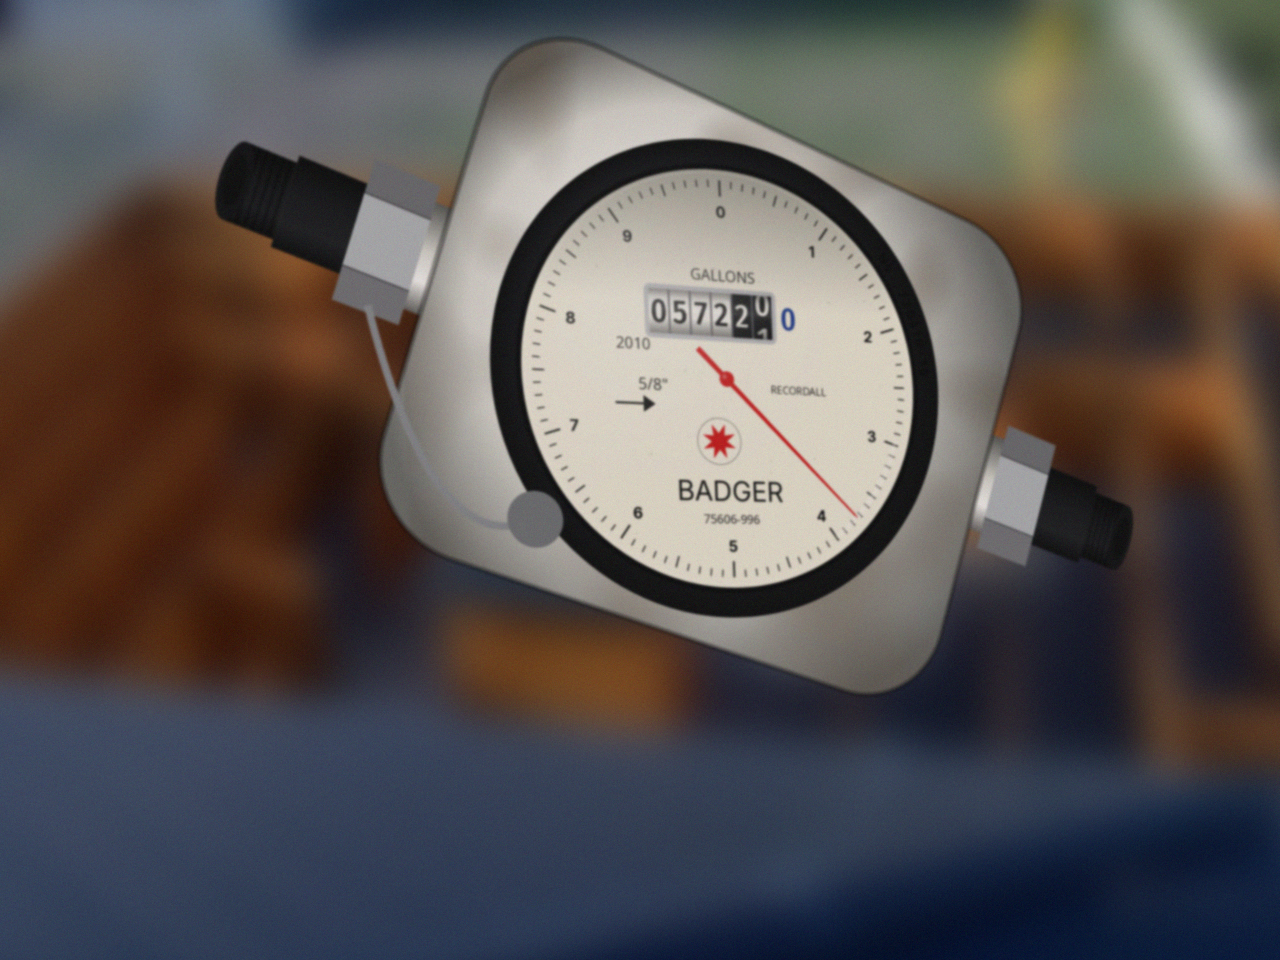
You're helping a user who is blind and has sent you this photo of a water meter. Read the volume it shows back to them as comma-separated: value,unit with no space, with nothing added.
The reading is 572203.7,gal
